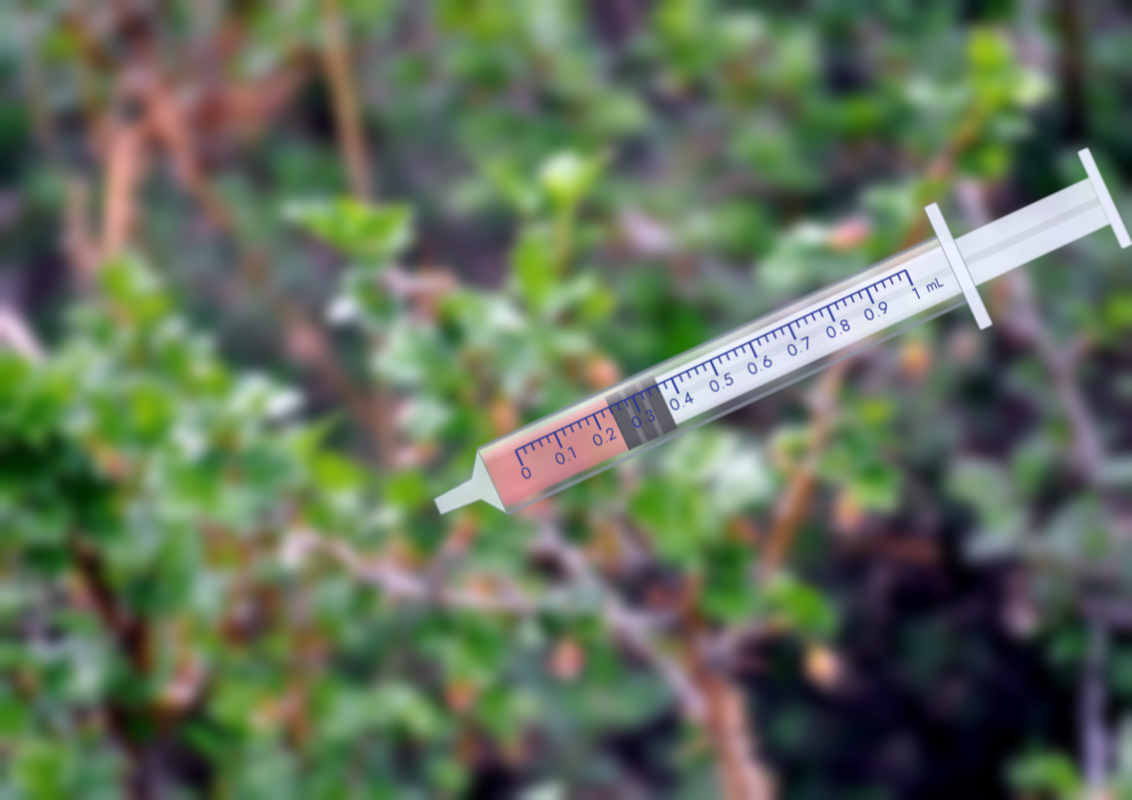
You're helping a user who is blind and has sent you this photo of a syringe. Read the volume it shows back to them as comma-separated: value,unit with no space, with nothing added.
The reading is 0.24,mL
